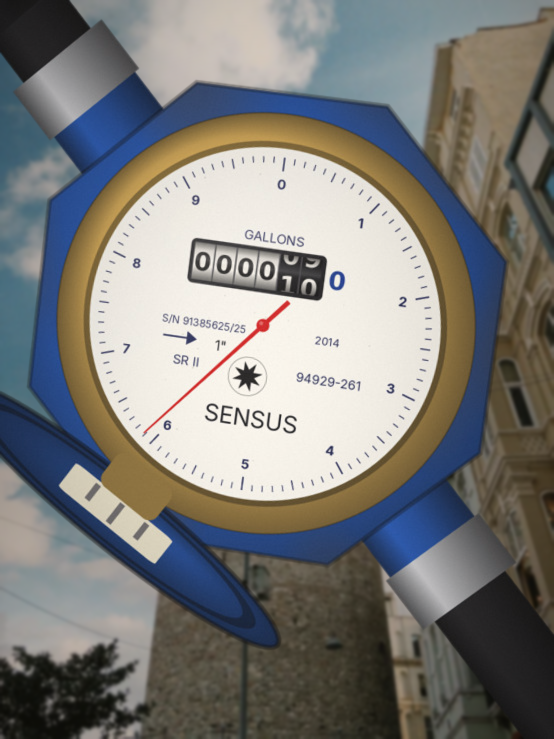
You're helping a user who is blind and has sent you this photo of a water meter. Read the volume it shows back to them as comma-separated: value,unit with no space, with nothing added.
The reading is 96.1,gal
